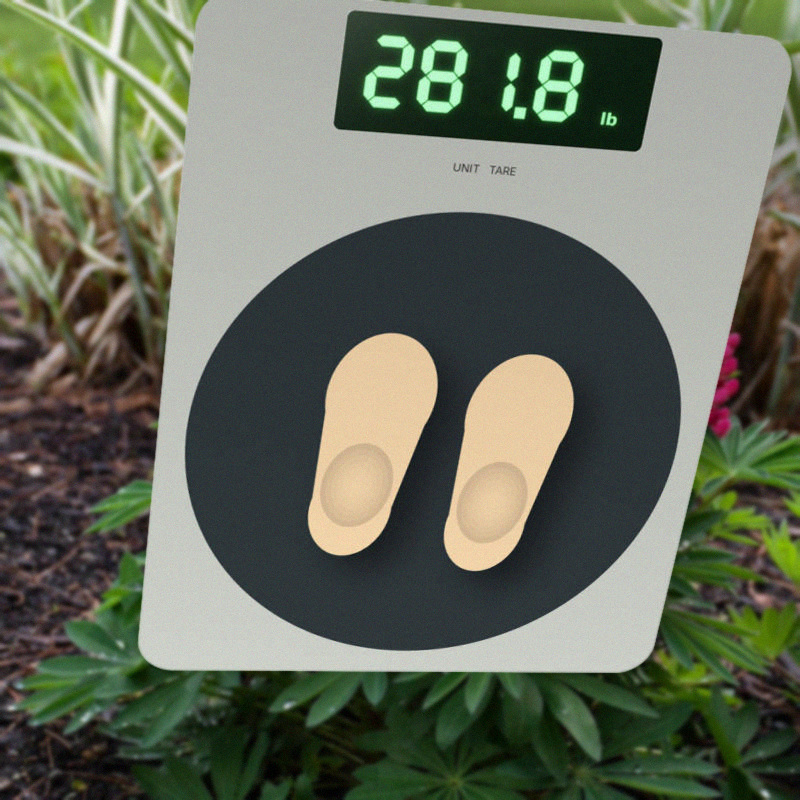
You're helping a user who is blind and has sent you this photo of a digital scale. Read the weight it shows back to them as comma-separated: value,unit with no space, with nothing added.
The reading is 281.8,lb
